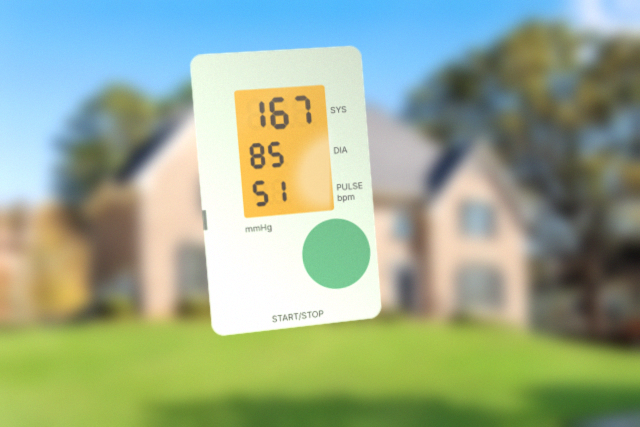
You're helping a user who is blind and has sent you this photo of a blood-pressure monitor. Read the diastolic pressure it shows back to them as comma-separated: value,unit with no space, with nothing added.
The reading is 85,mmHg
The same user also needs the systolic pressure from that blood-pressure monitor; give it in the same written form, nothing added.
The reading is 167,mmHg
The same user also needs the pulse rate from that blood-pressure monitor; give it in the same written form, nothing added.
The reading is 51,bpm
